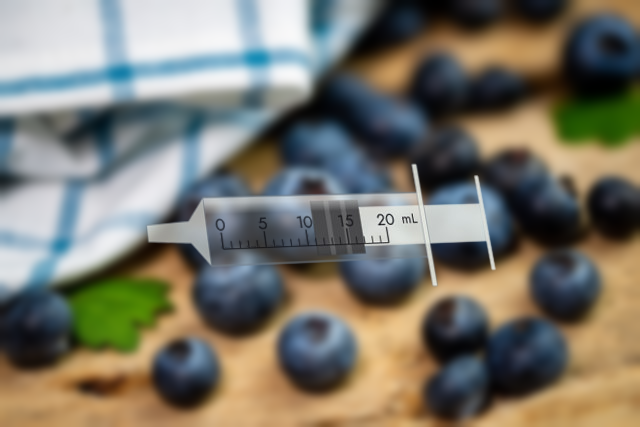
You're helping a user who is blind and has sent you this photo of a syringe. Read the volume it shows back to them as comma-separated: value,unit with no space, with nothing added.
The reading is 11,mL
